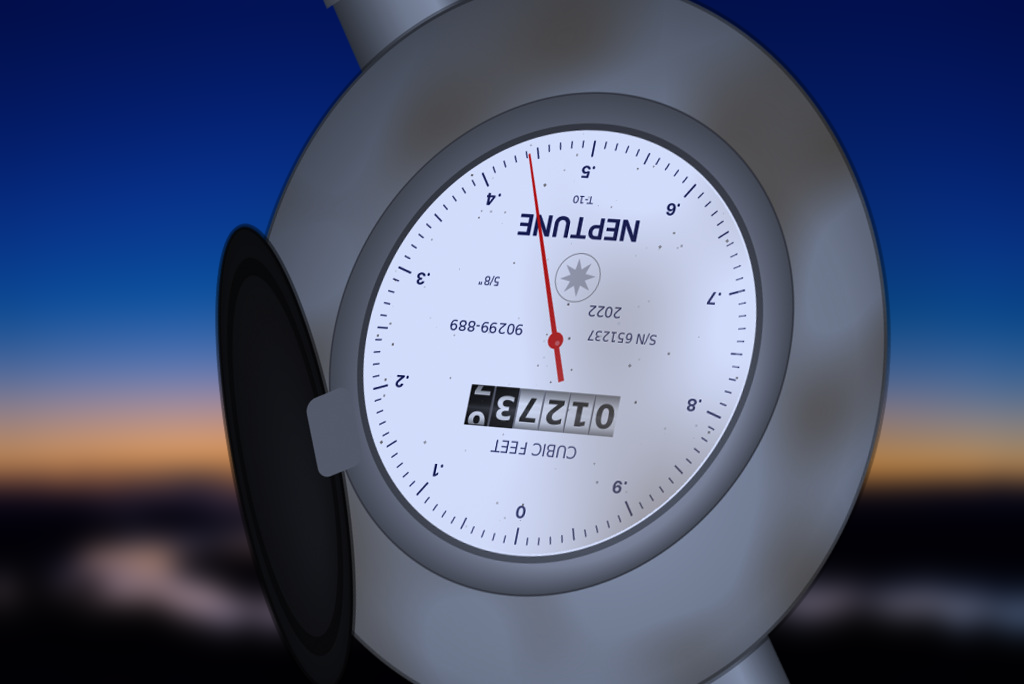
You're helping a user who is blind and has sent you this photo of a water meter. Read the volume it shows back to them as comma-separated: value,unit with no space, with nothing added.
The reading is 12736.44,ft³
